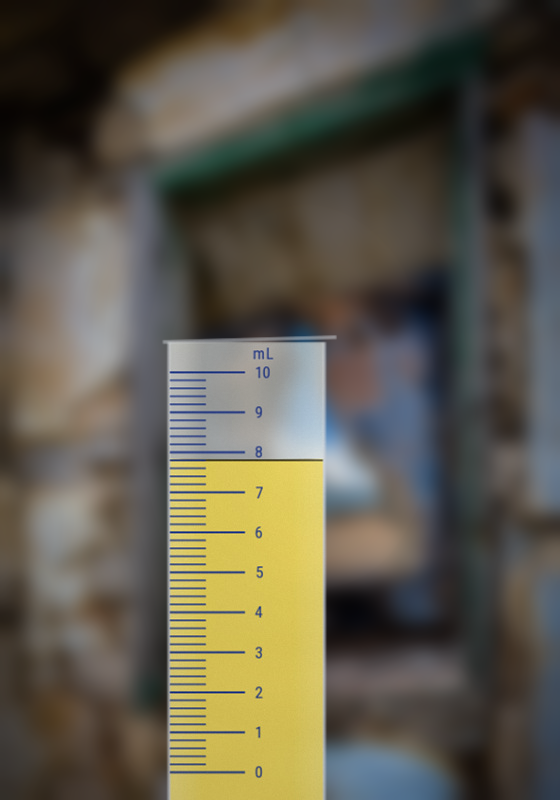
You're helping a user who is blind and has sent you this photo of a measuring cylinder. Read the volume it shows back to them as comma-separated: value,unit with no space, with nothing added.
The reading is 7.8,mL
